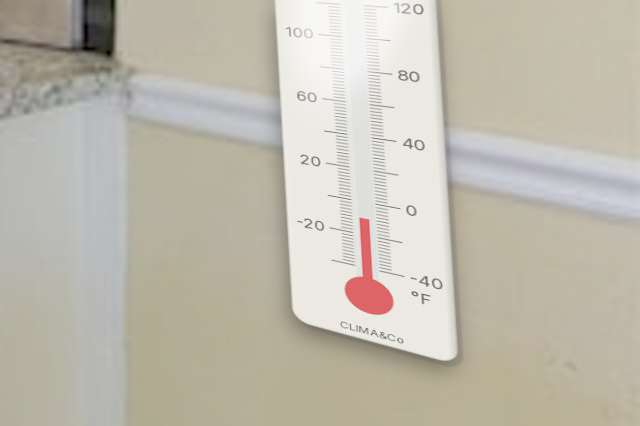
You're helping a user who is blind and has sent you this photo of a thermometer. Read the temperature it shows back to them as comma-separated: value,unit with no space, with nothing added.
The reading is -10,°F
